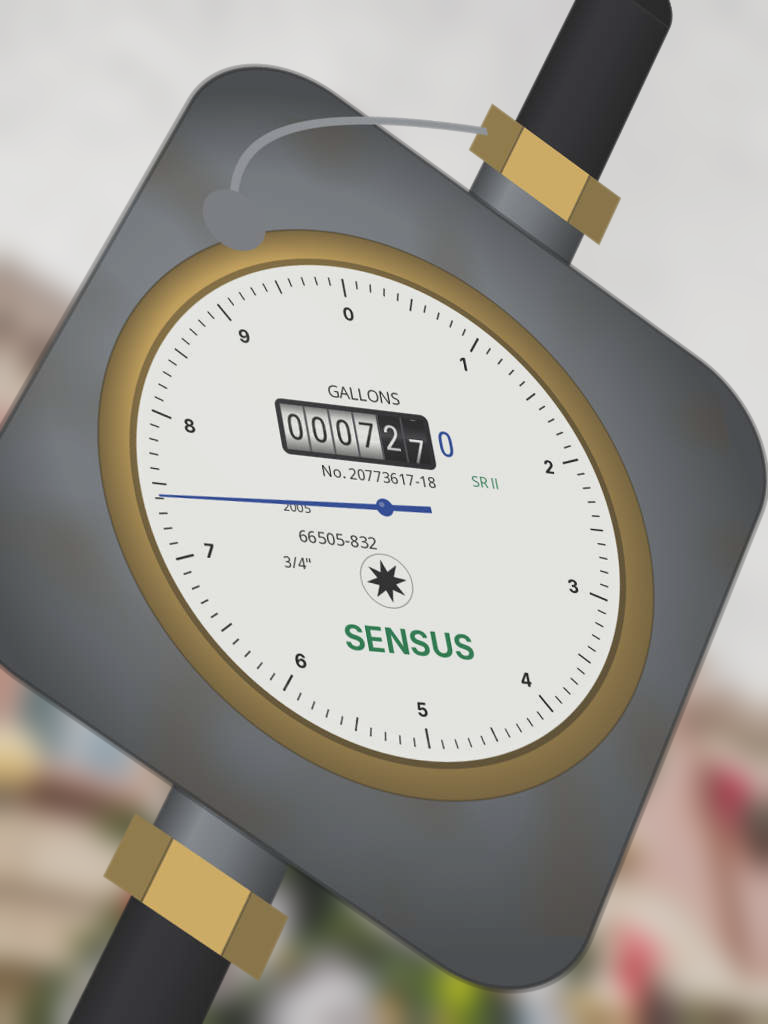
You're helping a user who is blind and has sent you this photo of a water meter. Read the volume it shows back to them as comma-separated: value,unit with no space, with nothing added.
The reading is 7267.4,gal
